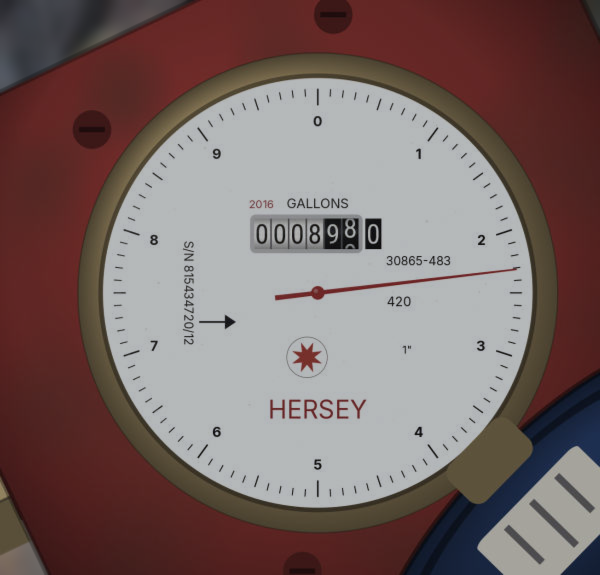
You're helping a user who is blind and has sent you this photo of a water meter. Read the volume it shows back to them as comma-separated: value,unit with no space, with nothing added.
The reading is 8982.3,gal
